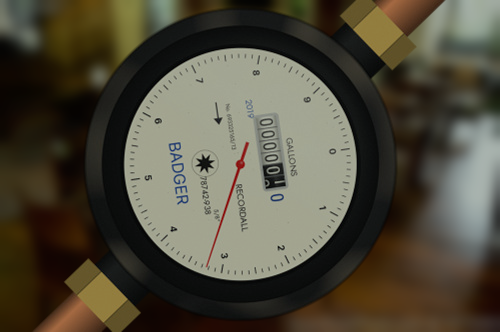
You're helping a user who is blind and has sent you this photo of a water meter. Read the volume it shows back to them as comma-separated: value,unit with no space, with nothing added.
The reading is 13.2,gal
